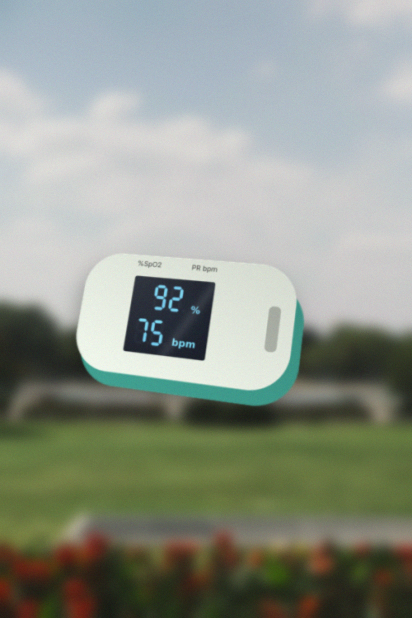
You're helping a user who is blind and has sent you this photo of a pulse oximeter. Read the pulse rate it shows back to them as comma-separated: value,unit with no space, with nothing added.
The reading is 75,bpm
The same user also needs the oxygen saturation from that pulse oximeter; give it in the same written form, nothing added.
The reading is 92,%
